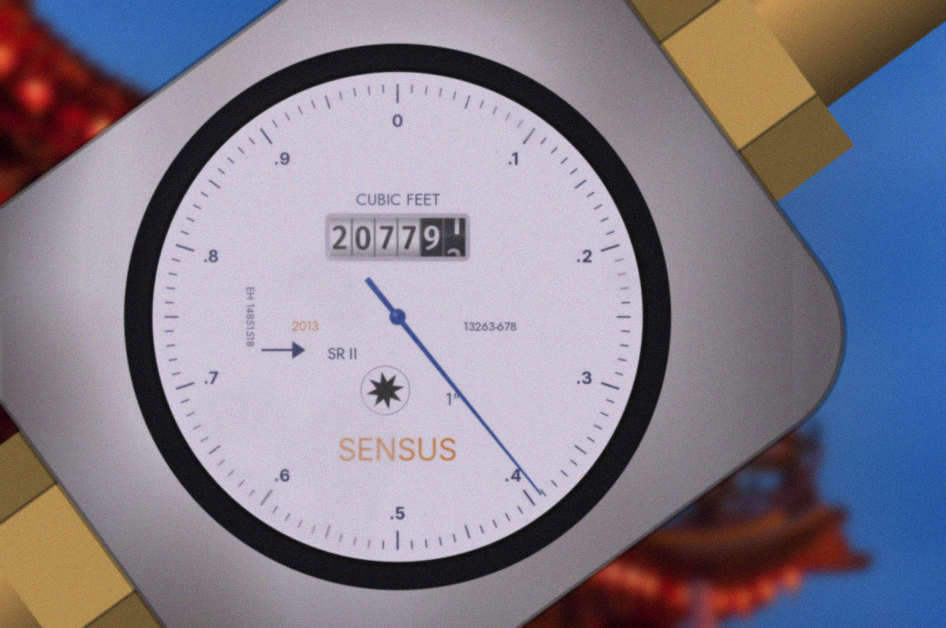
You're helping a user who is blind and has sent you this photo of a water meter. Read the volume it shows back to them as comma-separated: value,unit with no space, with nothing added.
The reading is 207791.39,ft³
